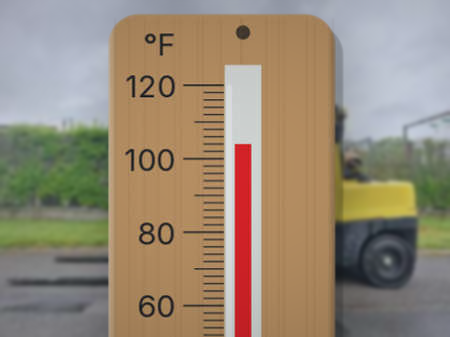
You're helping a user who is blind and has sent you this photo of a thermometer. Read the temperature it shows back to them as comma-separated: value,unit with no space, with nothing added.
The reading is 104,°F
